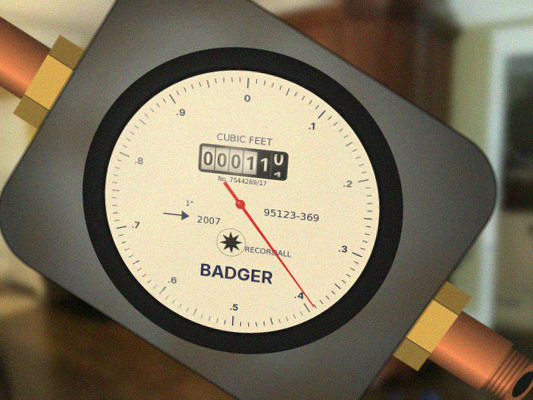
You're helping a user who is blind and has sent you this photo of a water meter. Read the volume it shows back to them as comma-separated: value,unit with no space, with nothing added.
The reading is 110.39,ft³
